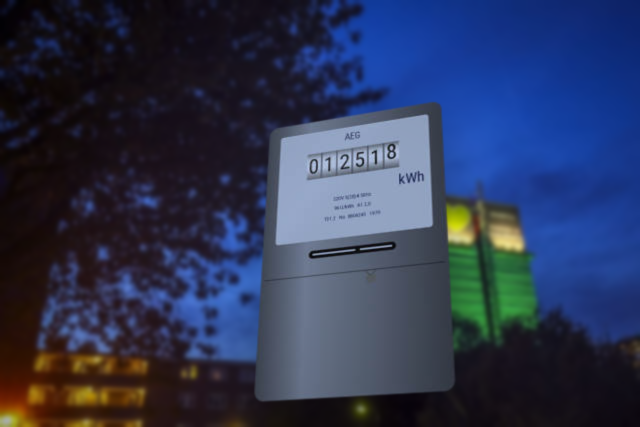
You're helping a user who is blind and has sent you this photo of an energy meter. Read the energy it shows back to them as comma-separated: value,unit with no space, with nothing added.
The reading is 12518,kWh
